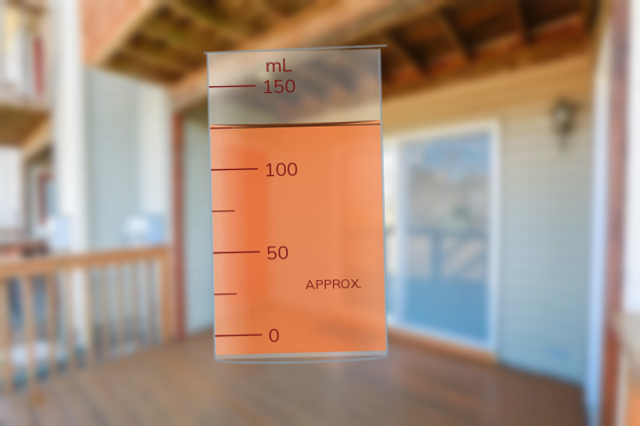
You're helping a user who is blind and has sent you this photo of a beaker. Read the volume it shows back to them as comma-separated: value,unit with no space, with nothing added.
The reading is 125,mL
